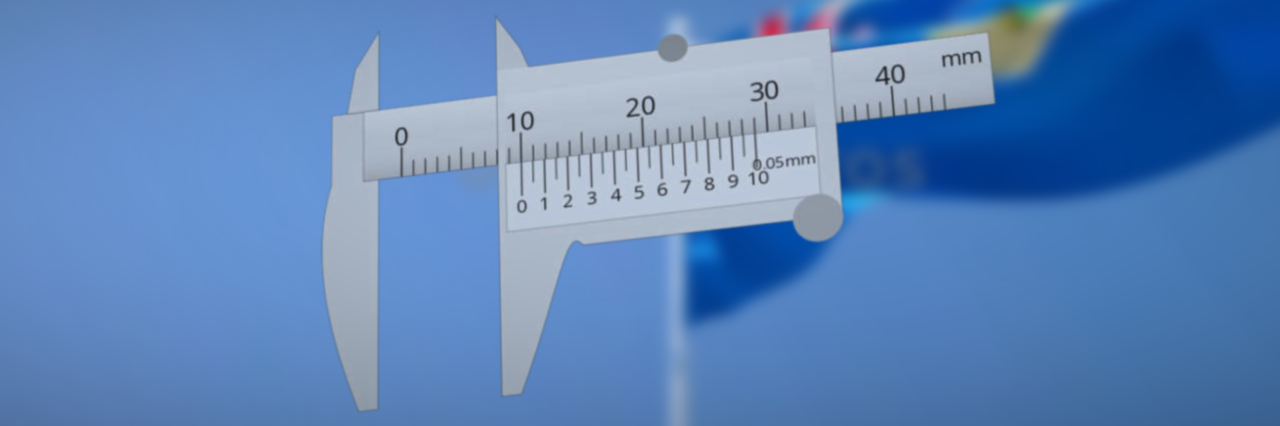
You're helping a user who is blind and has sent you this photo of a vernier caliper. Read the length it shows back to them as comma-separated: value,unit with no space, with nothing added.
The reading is 10.0,mm
